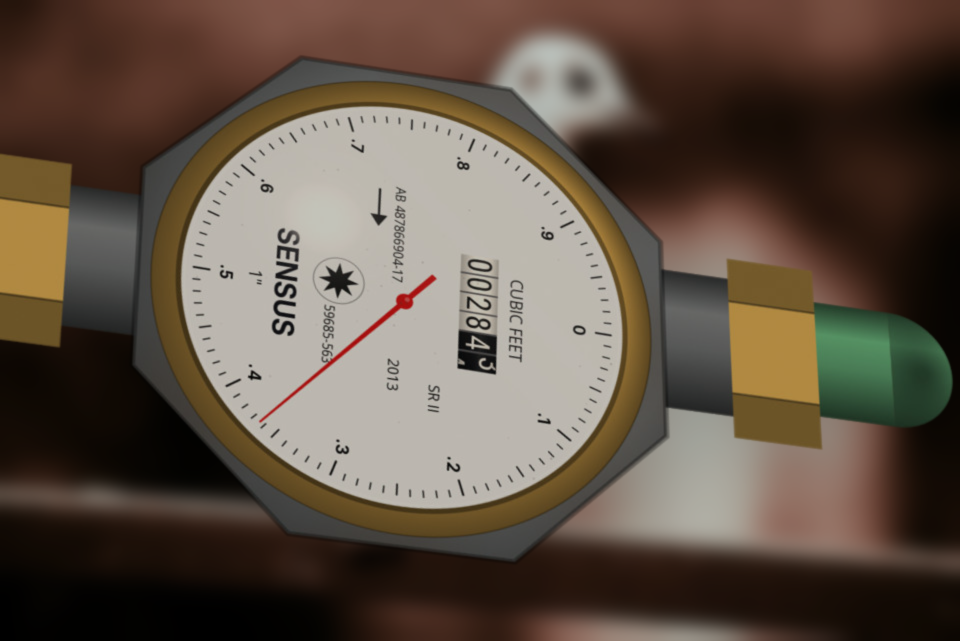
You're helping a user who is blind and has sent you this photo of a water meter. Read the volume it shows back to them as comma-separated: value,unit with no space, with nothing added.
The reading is 2843.36,ft³
